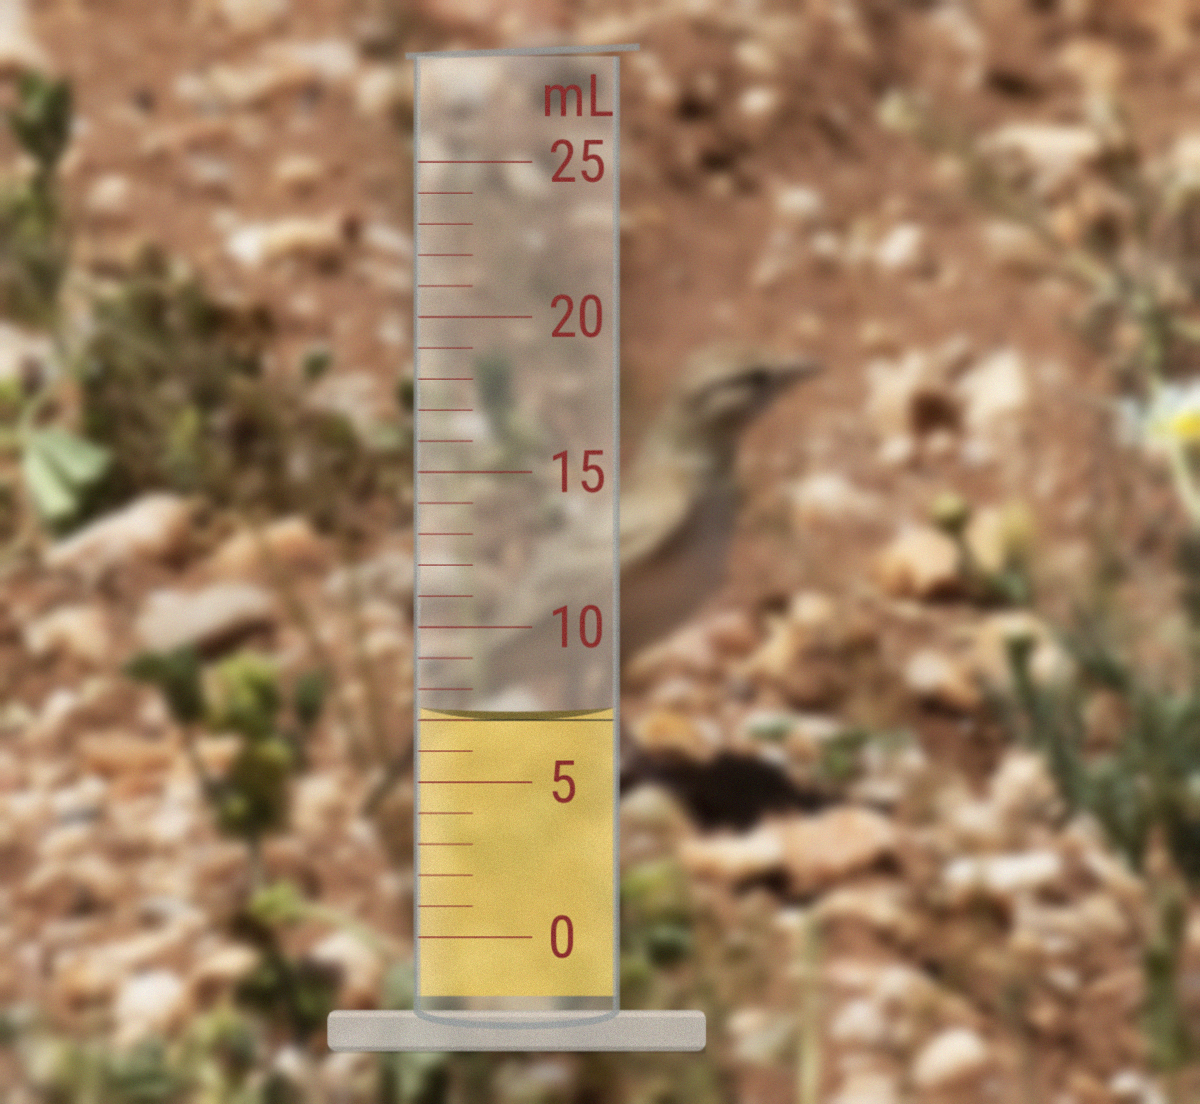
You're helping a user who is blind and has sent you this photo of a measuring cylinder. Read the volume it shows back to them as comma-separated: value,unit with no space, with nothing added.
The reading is 7,mL
